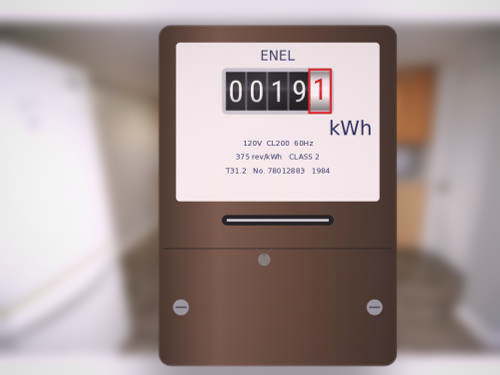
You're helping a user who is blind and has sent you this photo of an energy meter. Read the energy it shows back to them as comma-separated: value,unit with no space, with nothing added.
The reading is 19.1,kWh
